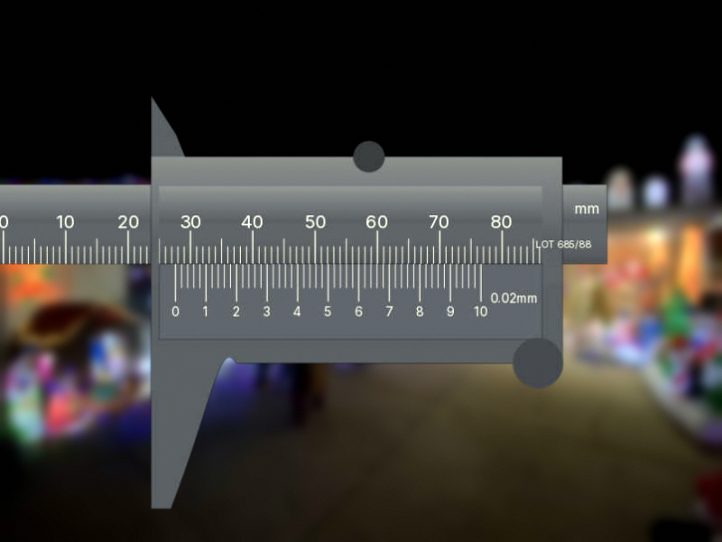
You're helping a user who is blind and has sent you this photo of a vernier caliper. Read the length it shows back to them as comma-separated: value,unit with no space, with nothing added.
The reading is 27.6,mm
